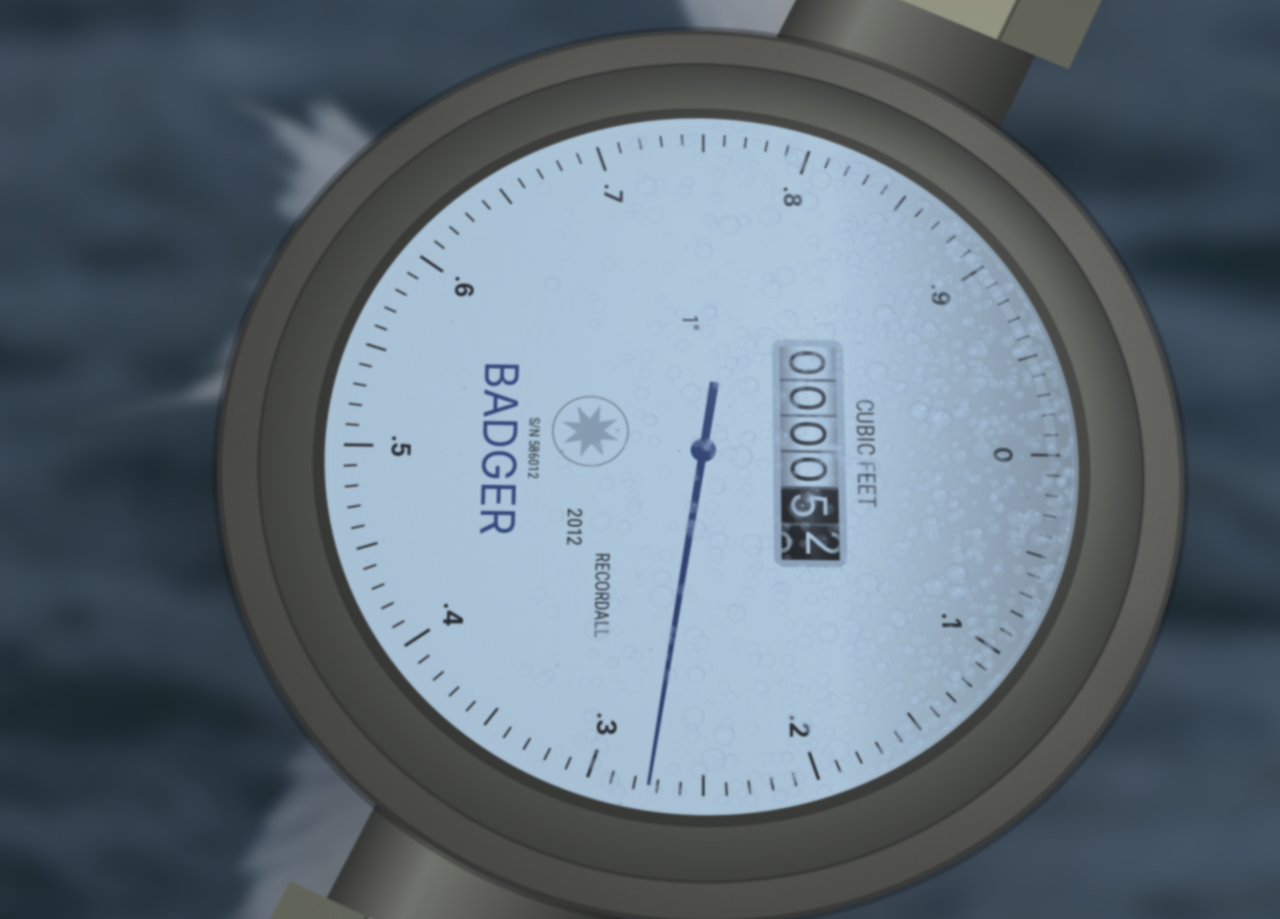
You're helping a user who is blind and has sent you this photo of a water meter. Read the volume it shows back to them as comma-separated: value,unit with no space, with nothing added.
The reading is 52.27,ft³
